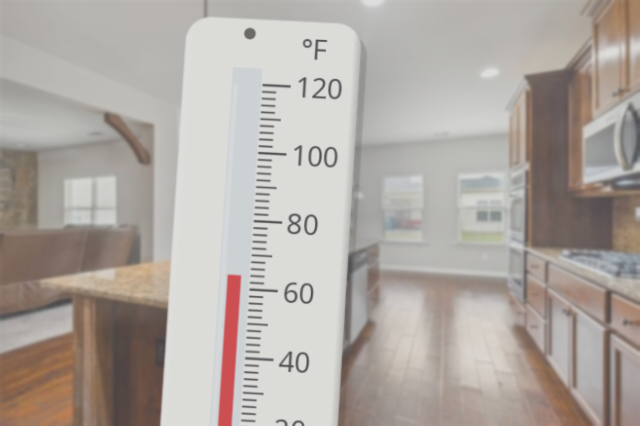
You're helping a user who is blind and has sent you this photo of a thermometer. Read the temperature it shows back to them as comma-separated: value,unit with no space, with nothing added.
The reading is 64,°F
